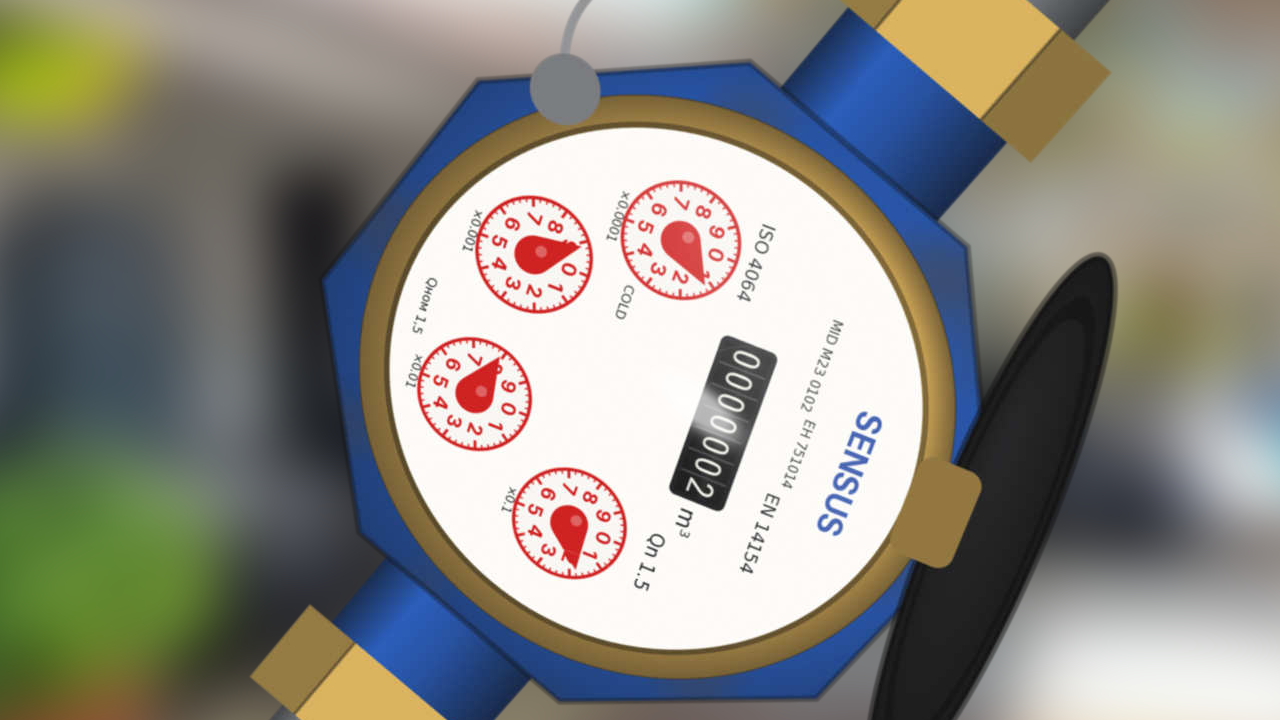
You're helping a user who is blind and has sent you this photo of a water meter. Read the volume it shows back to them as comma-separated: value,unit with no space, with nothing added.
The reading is 2.1791,m³
